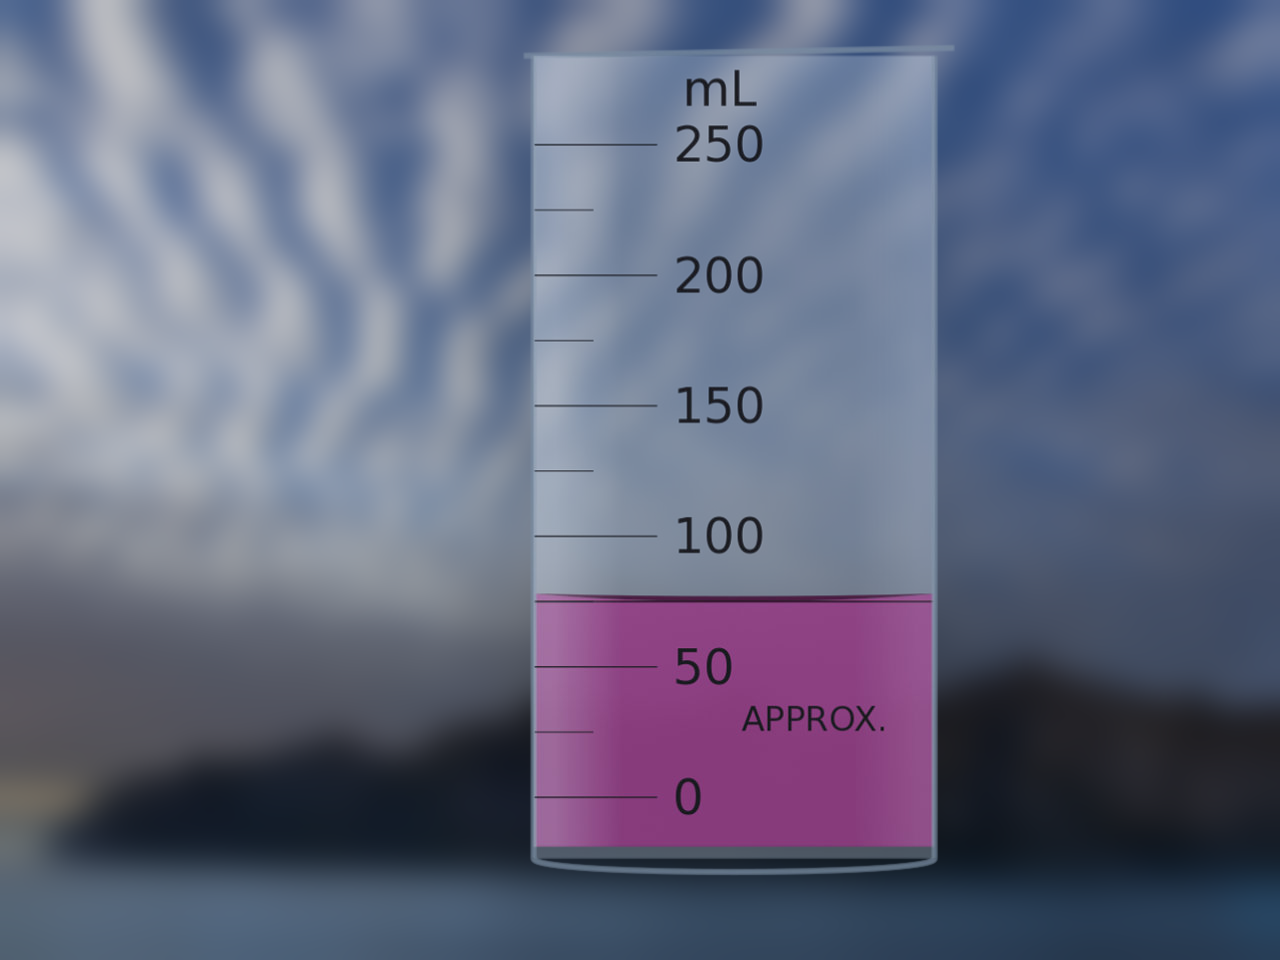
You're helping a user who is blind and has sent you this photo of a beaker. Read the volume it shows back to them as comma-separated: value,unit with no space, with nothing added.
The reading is 75,mL
